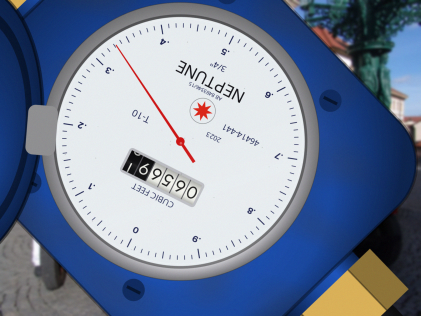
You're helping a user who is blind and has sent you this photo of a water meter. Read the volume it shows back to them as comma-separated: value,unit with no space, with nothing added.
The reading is 65691.33,ft³
